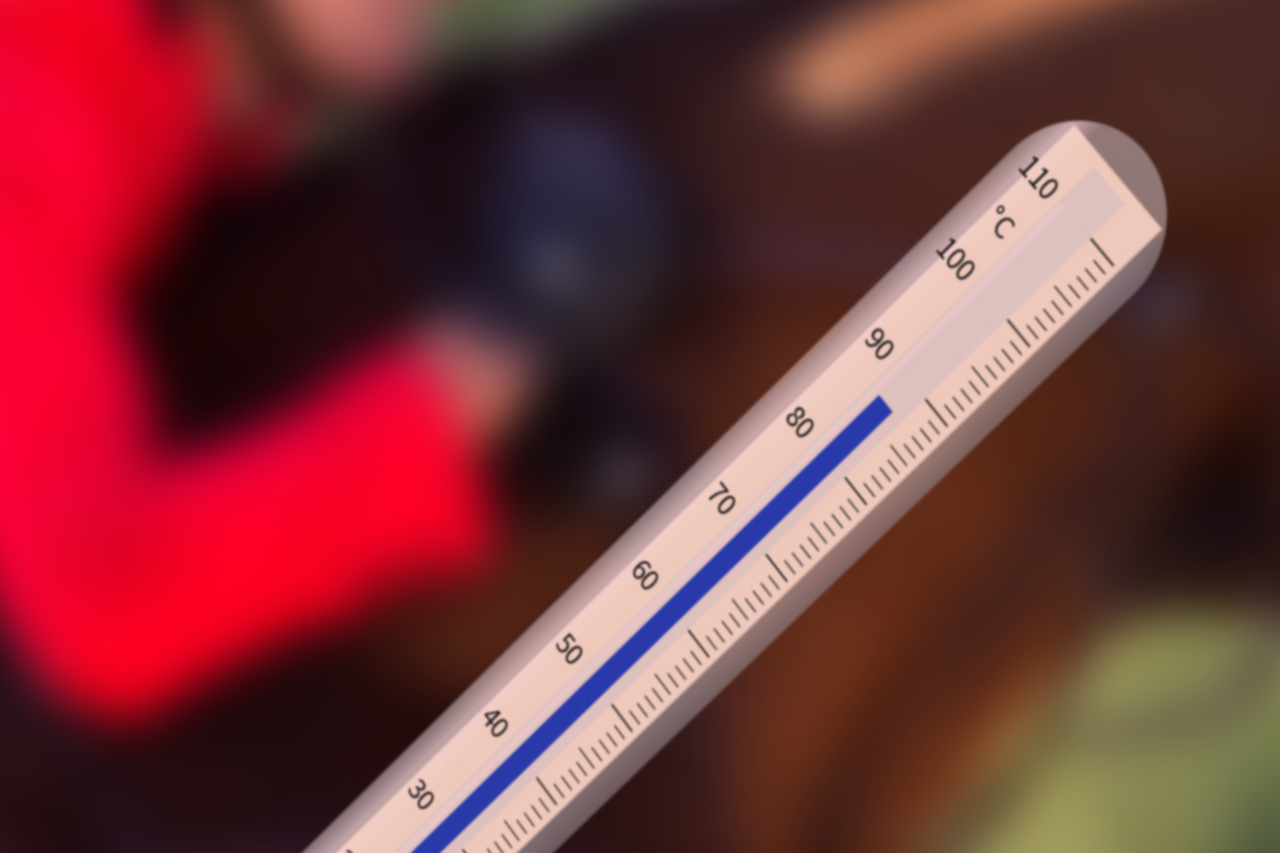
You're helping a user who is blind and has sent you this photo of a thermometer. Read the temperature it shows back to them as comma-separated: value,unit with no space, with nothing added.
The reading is 87,°C
